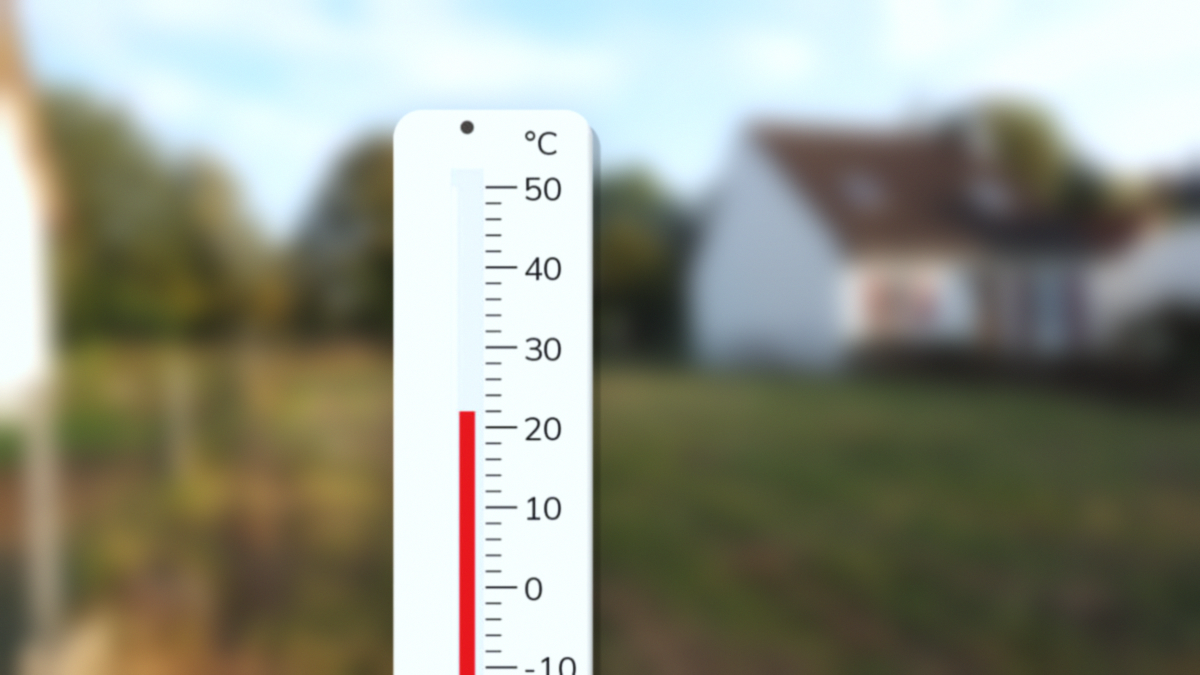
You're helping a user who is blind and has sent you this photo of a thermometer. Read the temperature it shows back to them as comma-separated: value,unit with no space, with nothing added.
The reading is 22,°C
